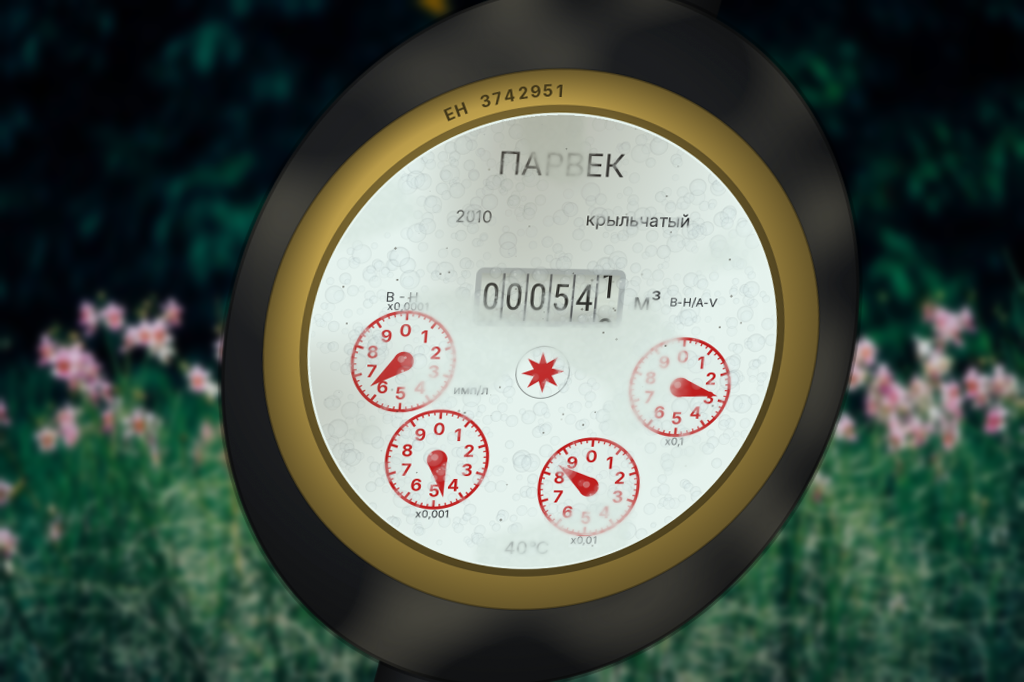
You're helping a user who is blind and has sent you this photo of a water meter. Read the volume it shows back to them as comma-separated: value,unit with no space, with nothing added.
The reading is 541.2846,m³
